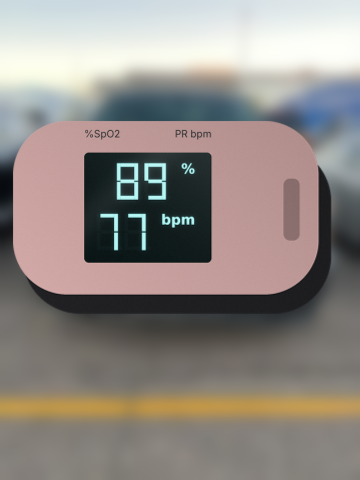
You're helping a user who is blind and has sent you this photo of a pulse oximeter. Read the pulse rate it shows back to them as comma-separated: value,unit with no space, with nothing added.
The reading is 77,bpm
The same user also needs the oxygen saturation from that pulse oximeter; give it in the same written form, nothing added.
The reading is 89,%
